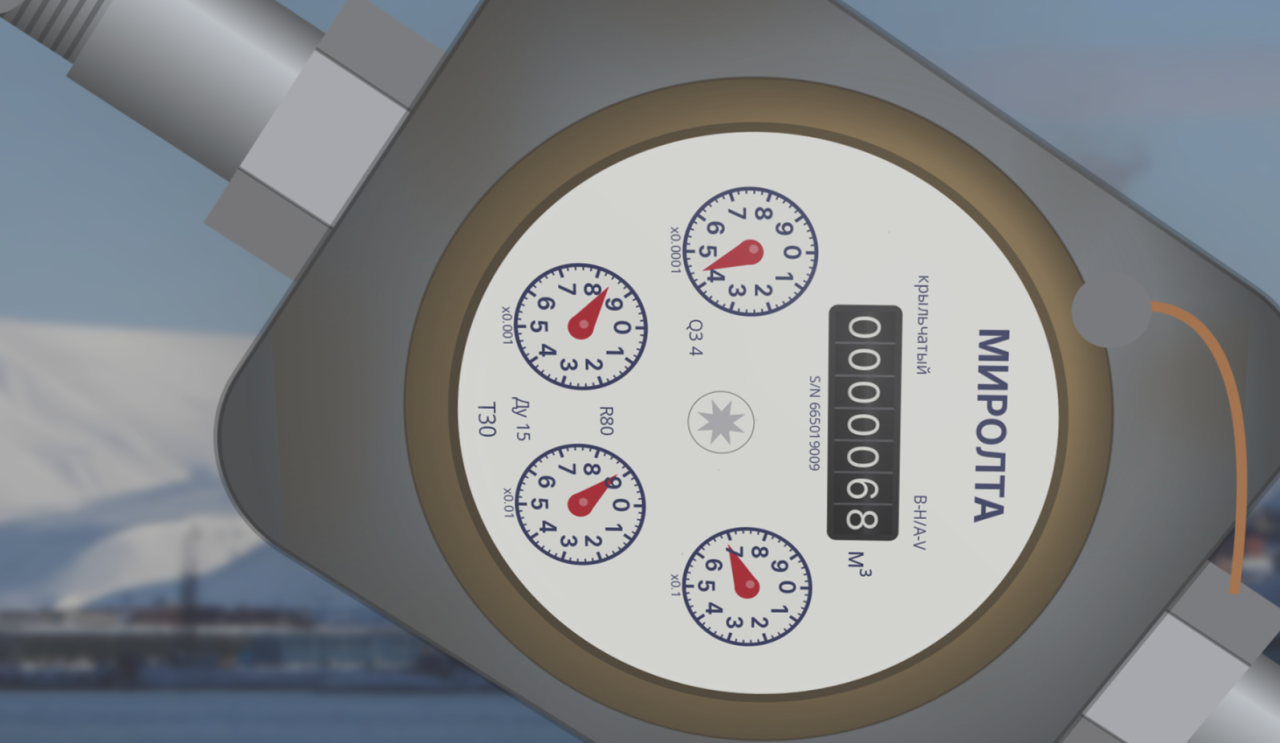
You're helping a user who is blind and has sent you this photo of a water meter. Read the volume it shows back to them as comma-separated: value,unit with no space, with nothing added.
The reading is 68.6884,m³
